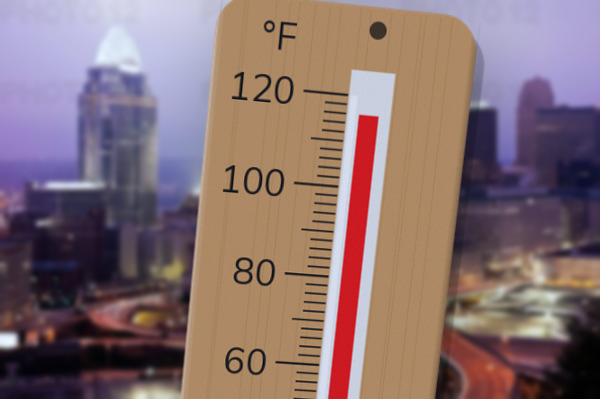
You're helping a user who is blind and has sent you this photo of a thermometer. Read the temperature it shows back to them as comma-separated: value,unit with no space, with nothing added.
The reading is 116,°F
